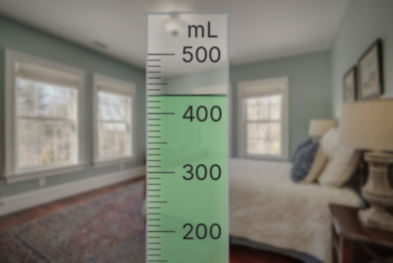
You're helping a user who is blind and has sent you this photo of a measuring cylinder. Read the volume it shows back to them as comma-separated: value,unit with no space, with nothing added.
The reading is 430,mL
